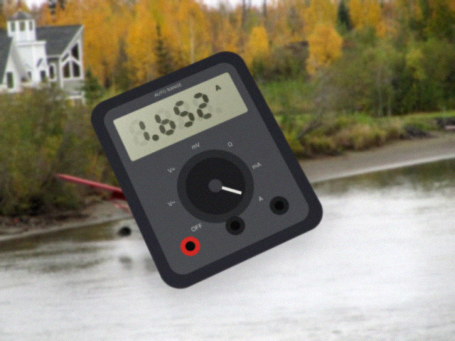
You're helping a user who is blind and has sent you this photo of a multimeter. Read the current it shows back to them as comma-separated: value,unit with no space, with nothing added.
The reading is 1.652,A
